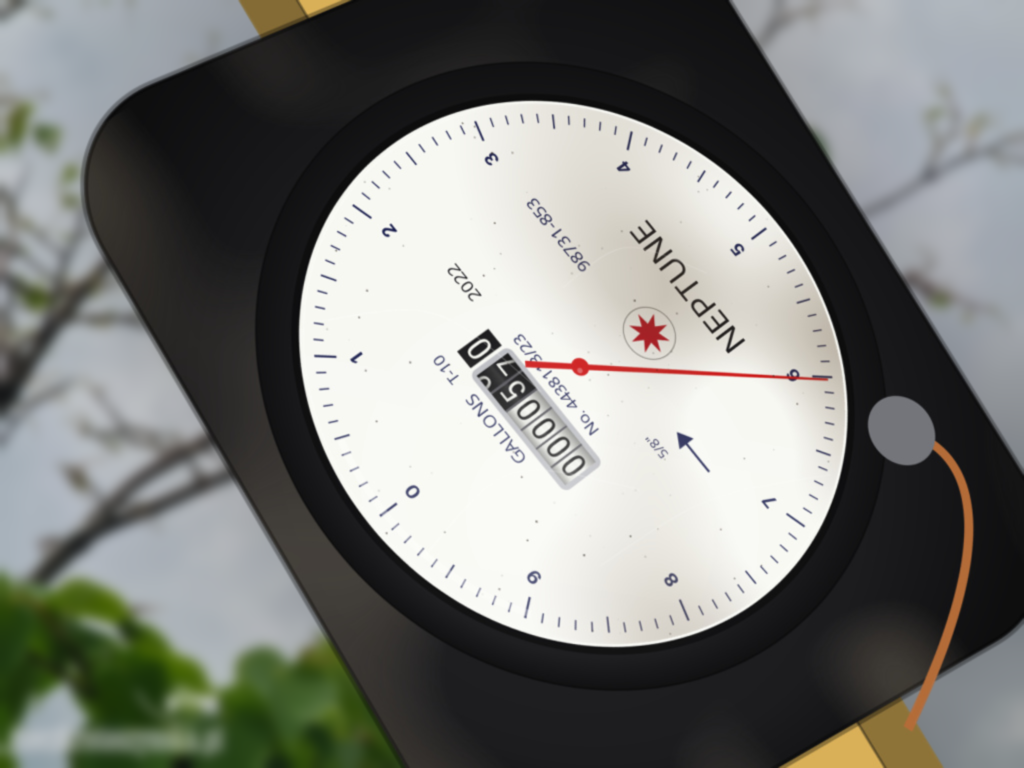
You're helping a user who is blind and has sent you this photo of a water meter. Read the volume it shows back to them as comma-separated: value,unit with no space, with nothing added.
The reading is 566.0,gal
